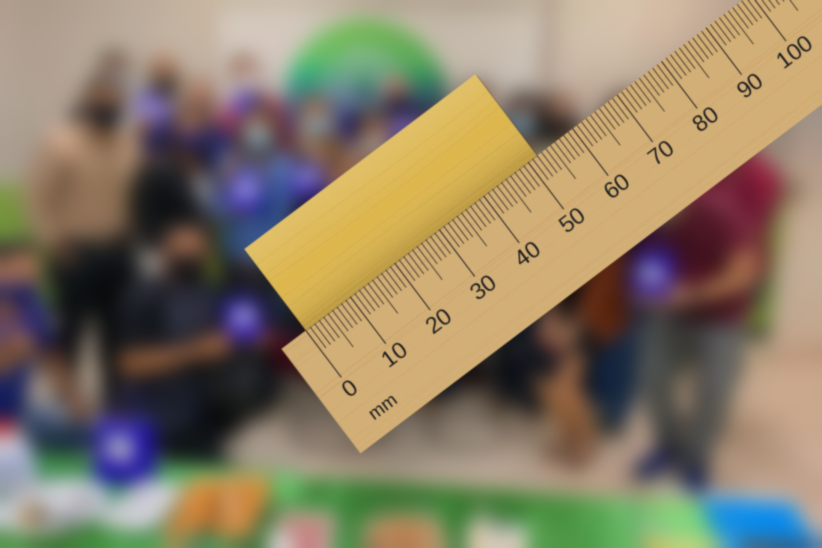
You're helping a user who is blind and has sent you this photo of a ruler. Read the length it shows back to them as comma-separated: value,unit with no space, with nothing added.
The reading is 52,mm
